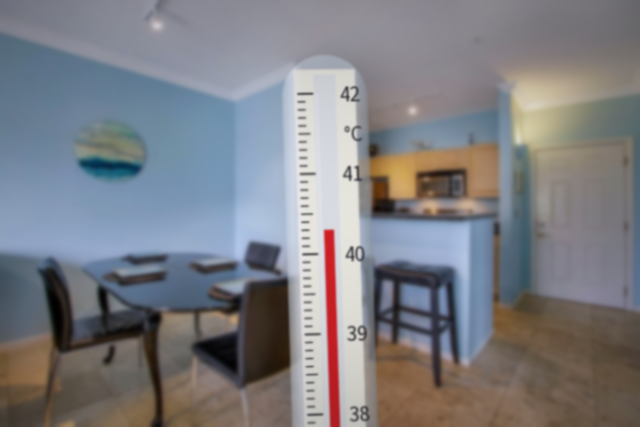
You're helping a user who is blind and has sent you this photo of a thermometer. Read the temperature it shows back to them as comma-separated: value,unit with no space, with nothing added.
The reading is 40.3,°C
